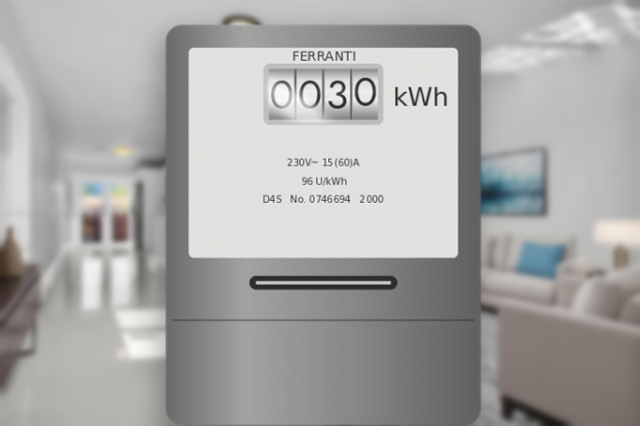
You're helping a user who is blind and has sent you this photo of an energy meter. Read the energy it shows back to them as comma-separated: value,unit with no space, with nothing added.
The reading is 30,kWh
